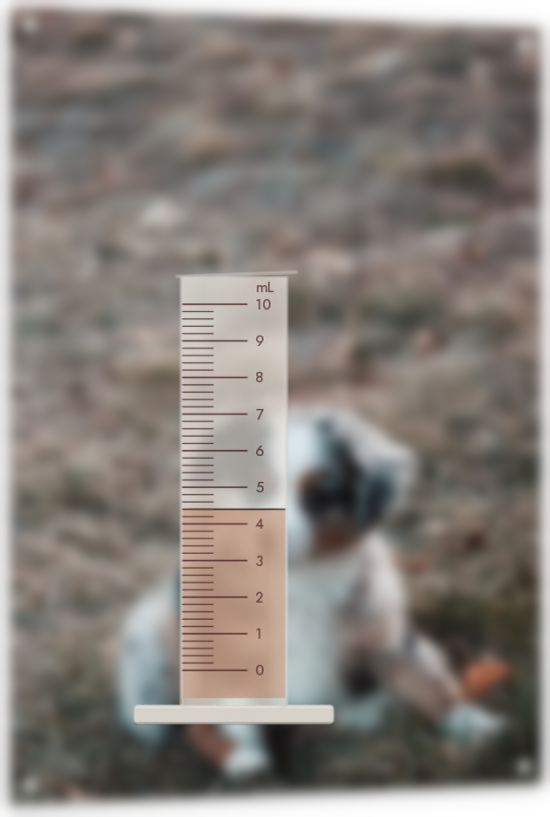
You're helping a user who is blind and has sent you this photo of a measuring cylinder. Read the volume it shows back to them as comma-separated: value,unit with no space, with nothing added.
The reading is 4.4,mL
